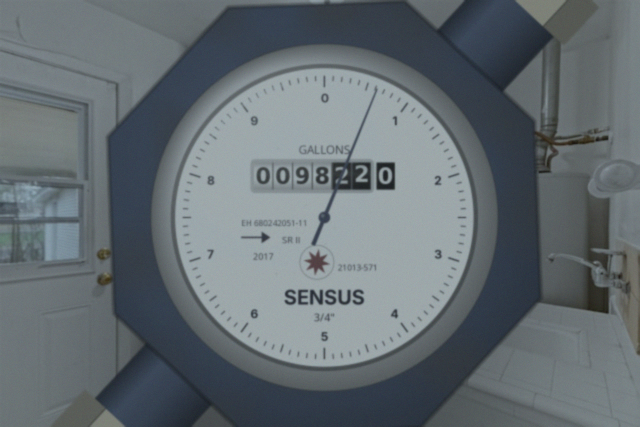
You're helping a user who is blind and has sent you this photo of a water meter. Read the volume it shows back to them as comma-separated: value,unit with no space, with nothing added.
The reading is 98220.6,gal
